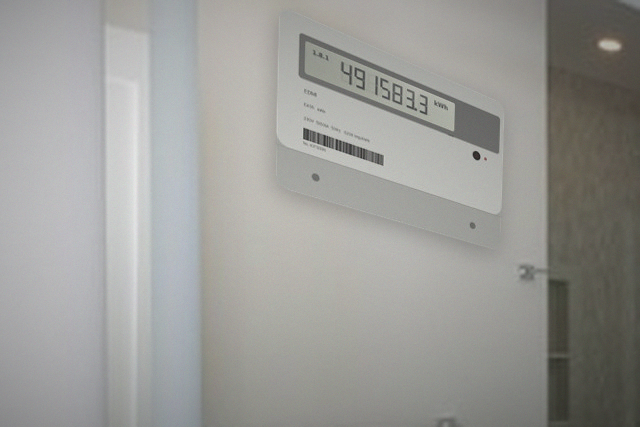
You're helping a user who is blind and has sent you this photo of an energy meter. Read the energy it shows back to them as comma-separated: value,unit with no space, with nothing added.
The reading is 491583.3,kWh
